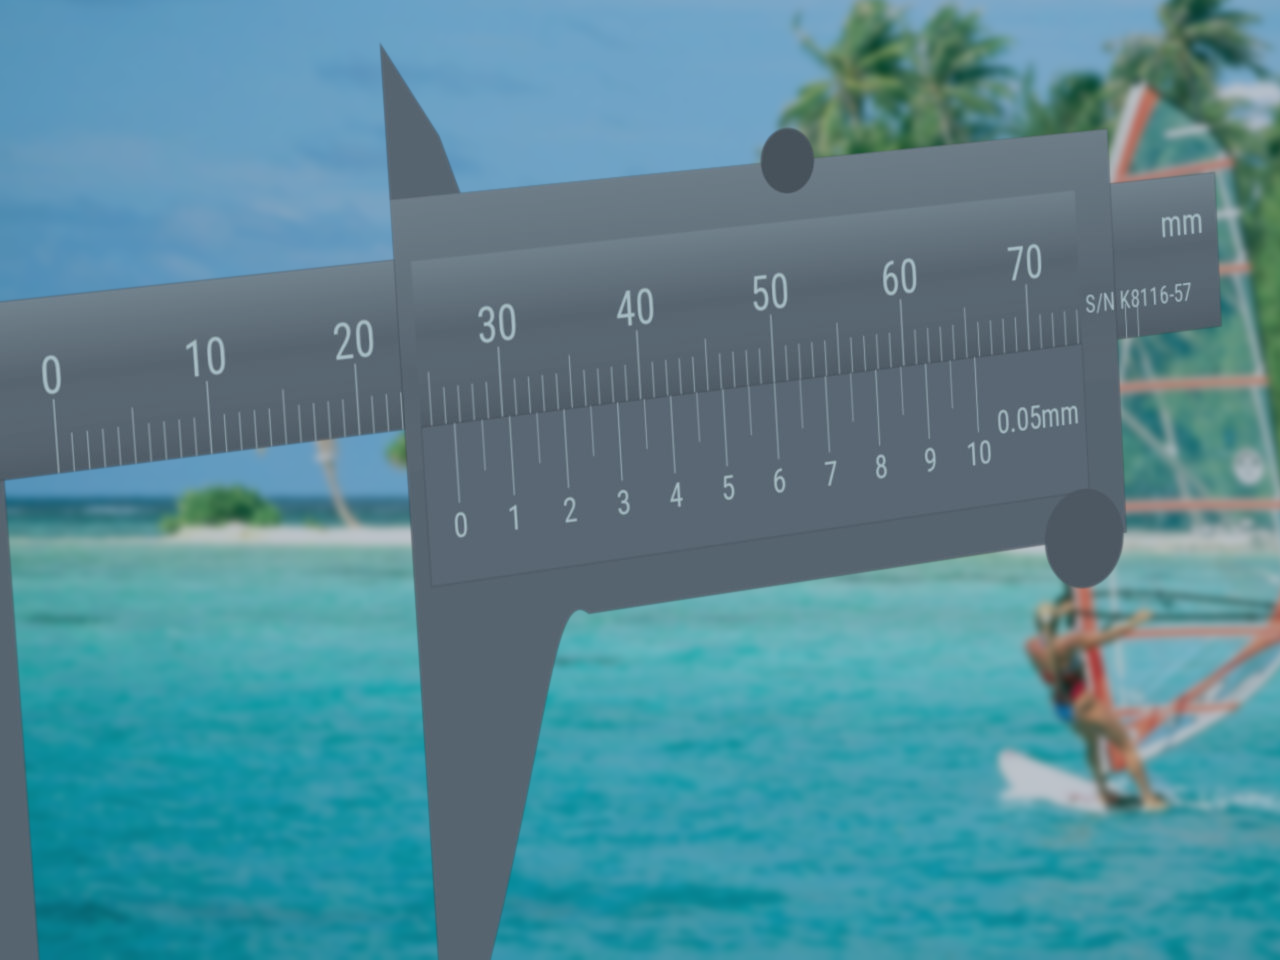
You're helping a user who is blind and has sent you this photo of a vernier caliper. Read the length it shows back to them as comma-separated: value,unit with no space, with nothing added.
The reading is 26.6,mm
